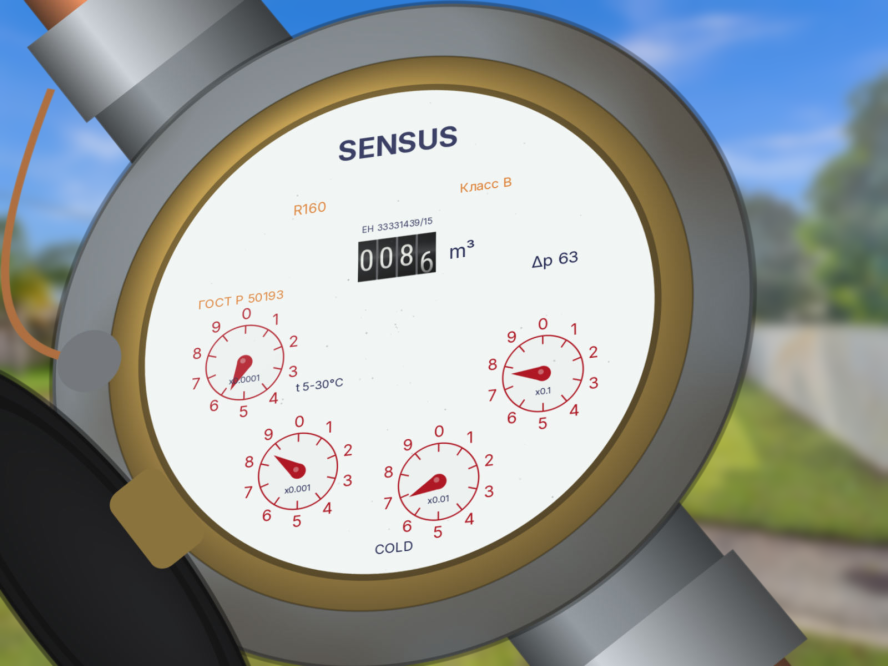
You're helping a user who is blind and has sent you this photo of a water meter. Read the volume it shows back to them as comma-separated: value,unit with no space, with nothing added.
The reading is 85.7685,m³
